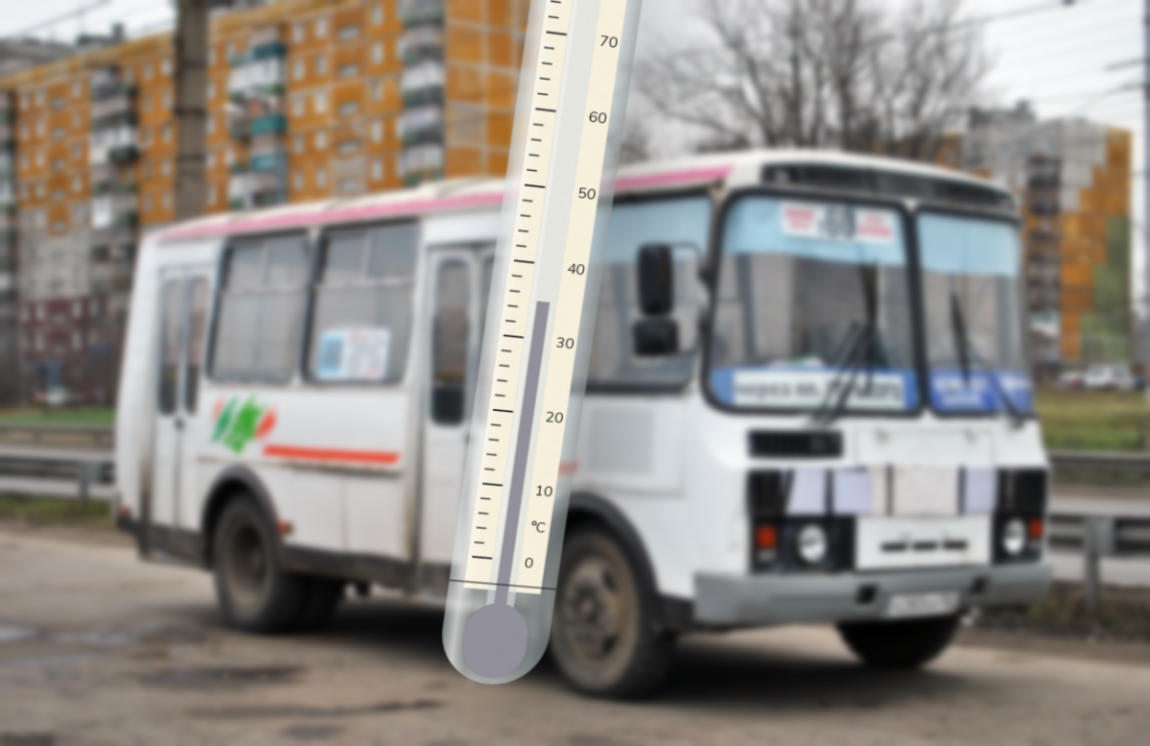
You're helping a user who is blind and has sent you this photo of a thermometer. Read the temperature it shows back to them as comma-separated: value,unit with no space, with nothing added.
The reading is 35,°C
